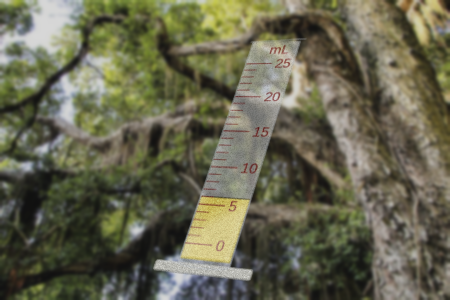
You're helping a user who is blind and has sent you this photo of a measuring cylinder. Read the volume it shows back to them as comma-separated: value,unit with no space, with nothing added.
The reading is 6,mL
